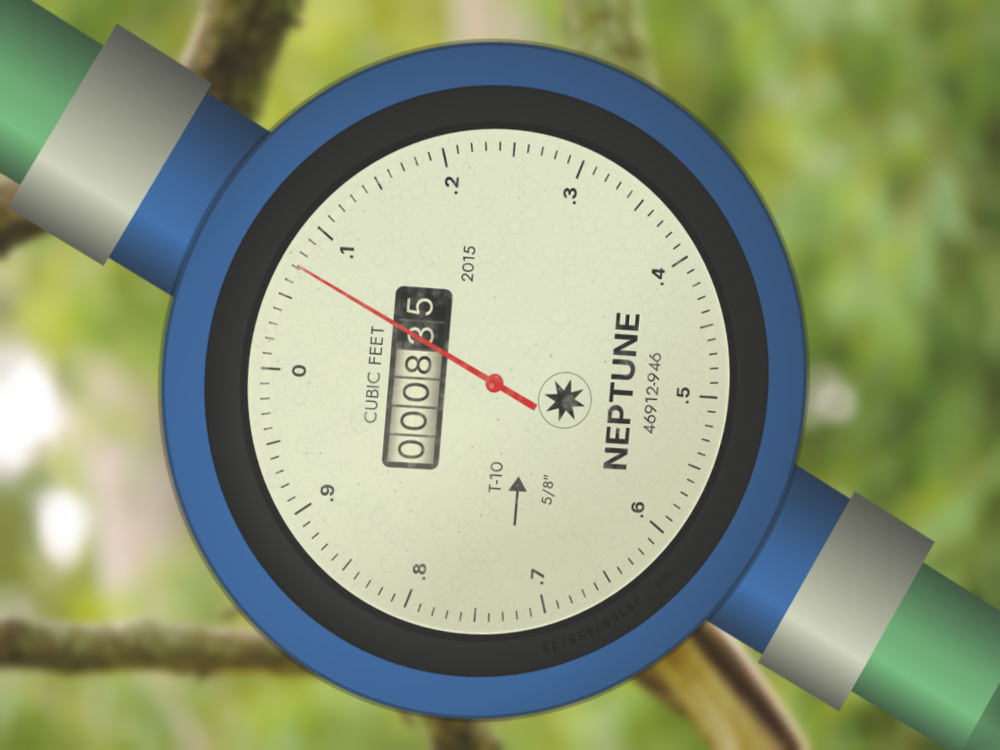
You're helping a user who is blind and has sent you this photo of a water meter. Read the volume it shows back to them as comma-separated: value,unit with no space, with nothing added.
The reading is 835.07,ft³
